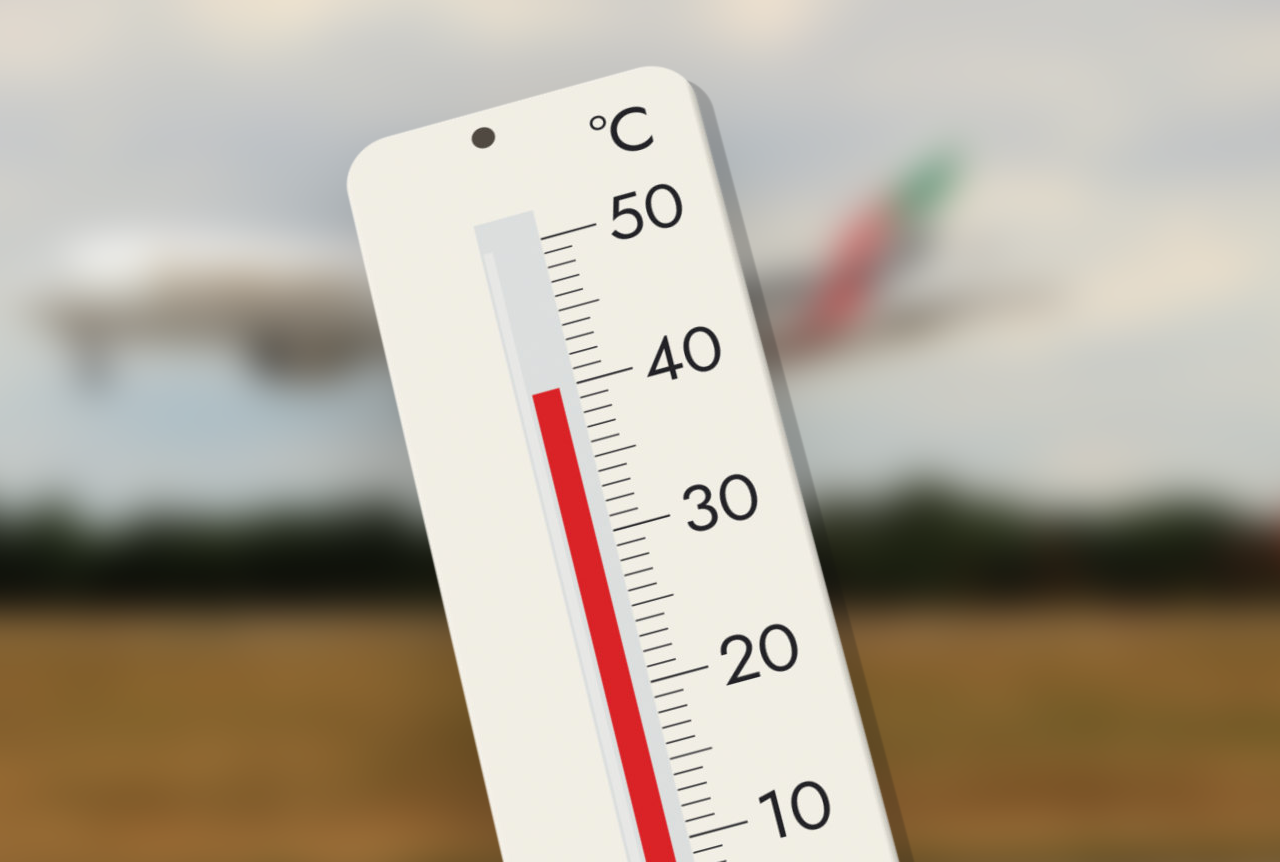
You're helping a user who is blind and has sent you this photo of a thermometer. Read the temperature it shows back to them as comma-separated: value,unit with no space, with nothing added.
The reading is 40,°C
